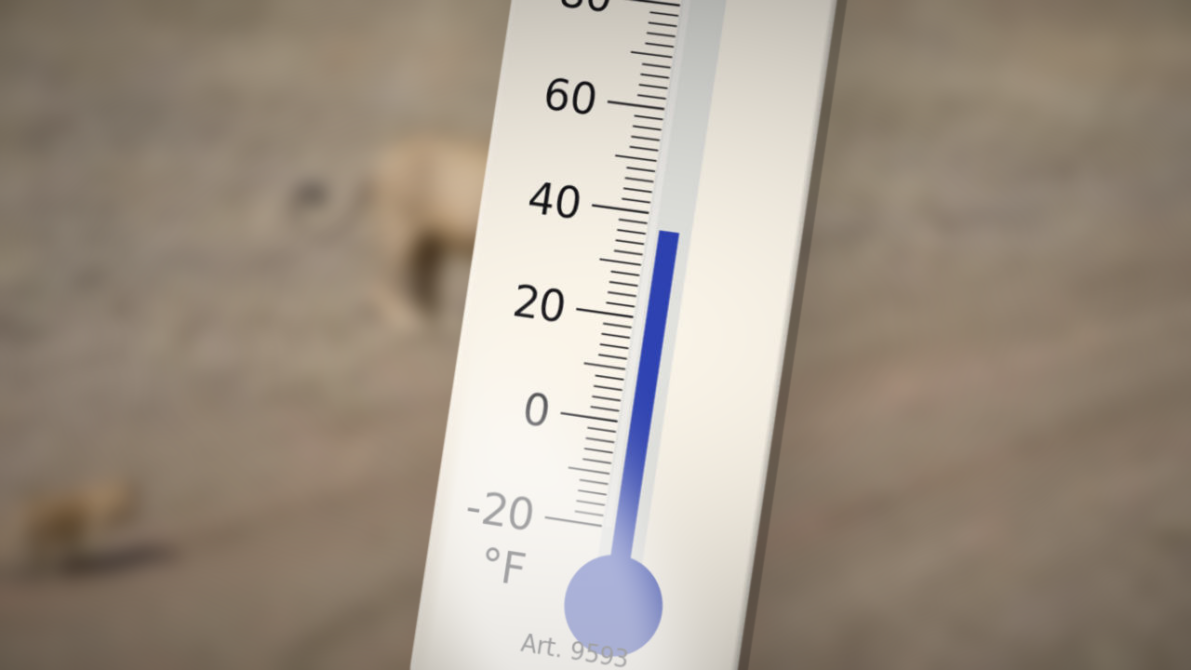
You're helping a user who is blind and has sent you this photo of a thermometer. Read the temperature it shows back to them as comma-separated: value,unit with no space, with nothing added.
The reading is 37,°F
